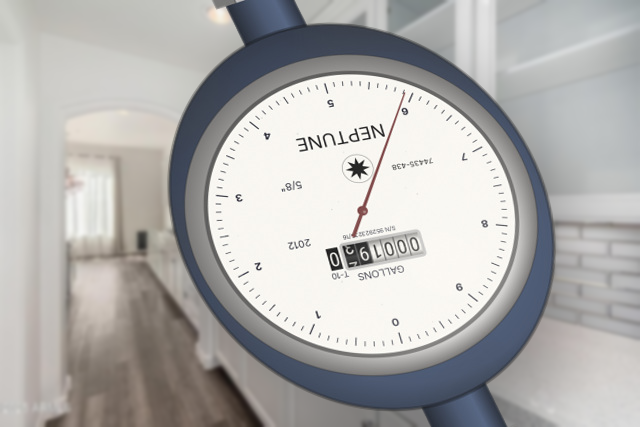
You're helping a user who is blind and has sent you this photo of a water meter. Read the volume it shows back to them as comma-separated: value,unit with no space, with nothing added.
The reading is 1925.9,gal
